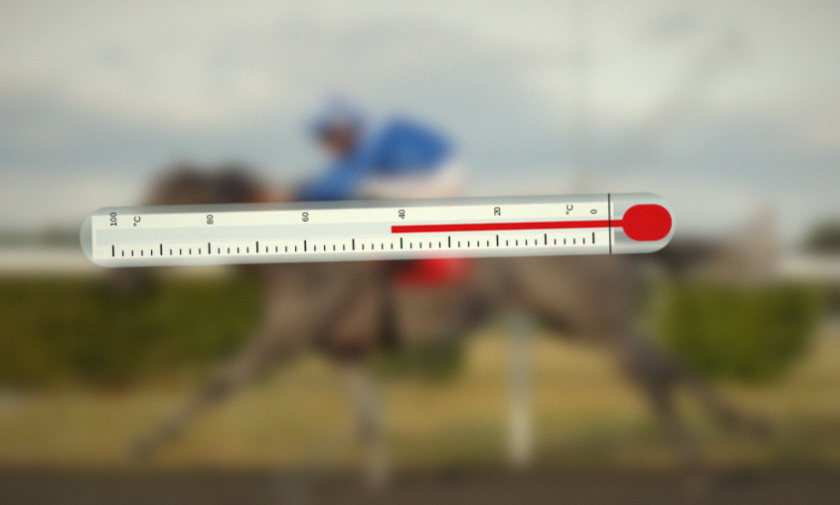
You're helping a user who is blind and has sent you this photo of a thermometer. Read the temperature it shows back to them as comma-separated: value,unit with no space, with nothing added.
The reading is 42,°C
